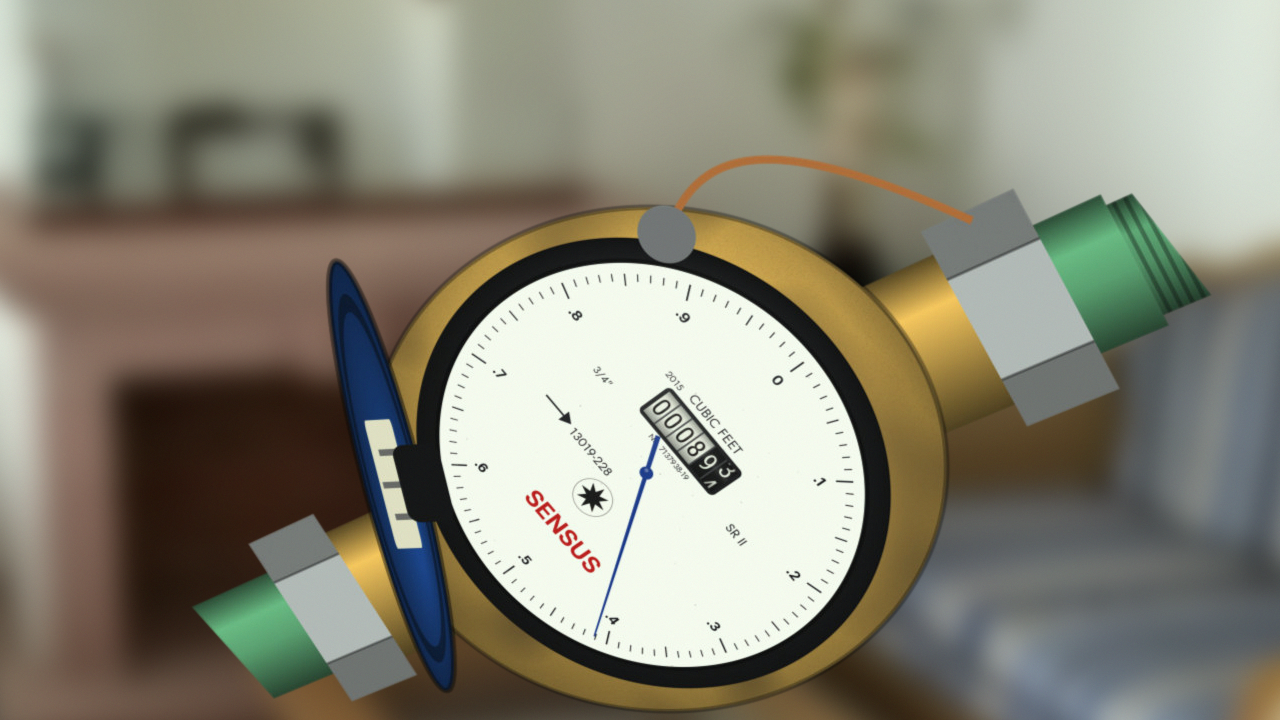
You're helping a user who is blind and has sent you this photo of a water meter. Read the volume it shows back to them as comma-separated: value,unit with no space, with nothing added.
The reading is 893.41,ft³
